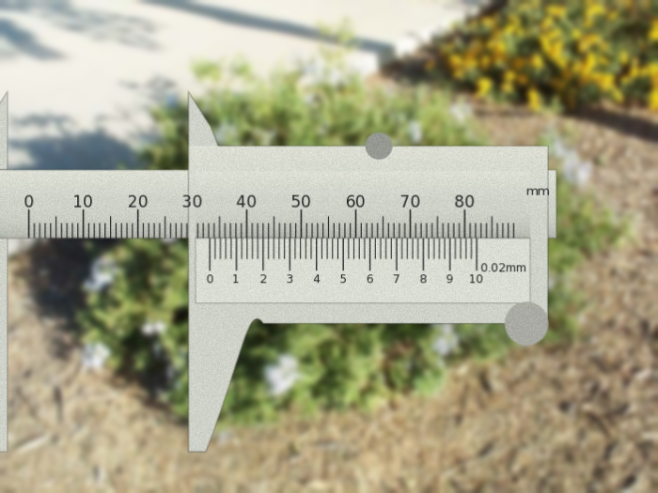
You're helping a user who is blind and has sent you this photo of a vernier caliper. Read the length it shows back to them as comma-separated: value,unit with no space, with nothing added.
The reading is 33.2,mm
